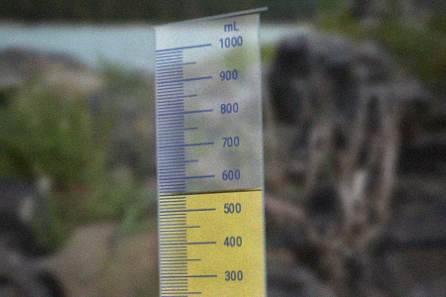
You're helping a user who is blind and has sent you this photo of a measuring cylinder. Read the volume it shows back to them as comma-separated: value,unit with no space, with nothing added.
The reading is 550,mL
